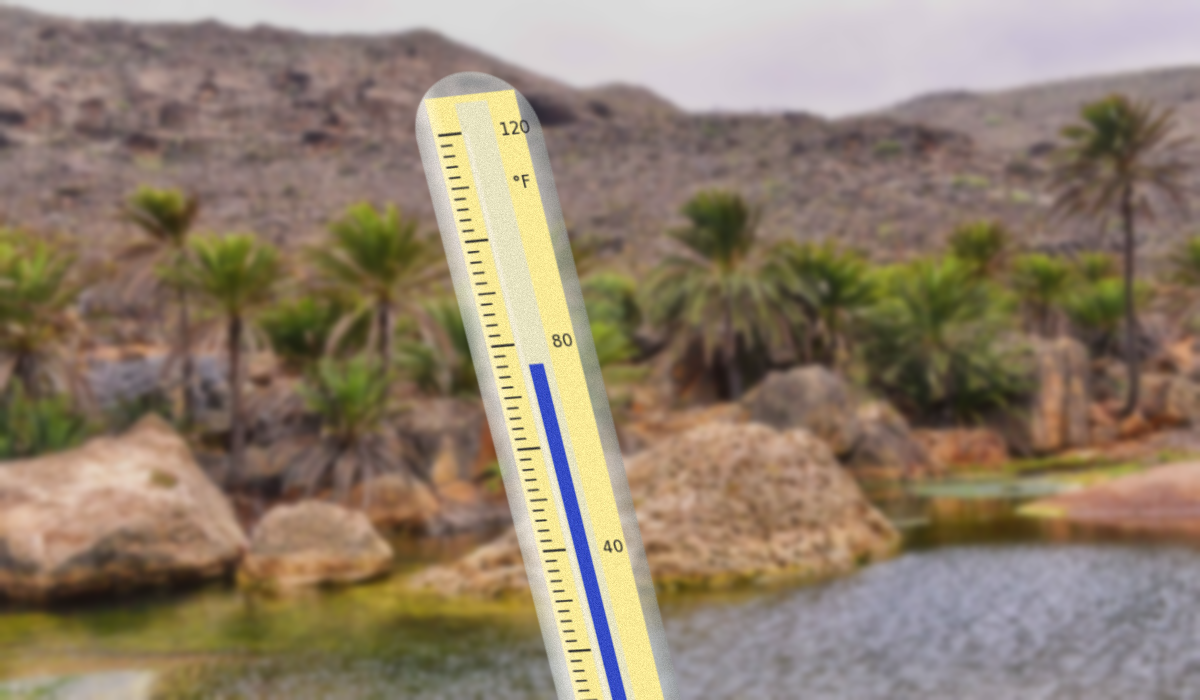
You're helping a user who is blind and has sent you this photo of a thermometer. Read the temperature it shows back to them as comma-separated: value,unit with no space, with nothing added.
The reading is 76,°F
